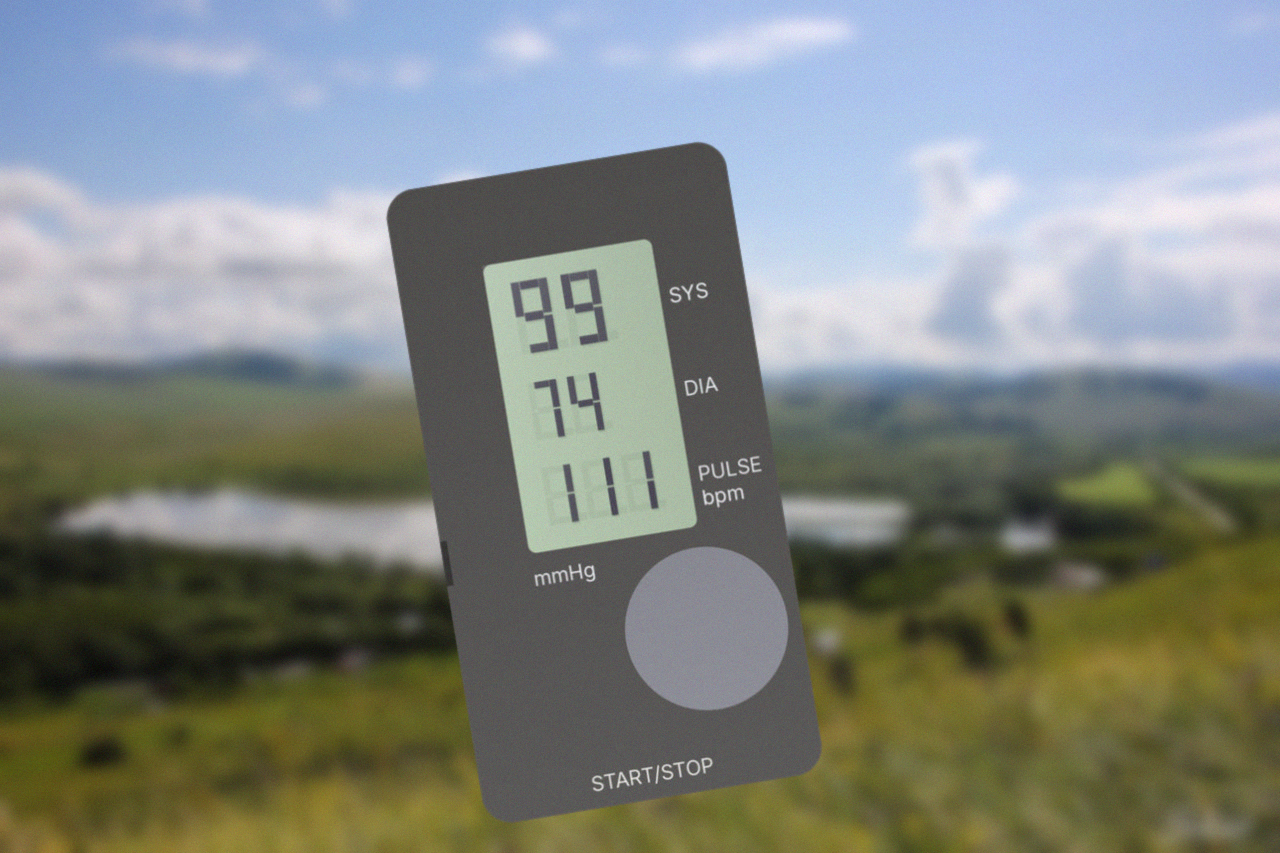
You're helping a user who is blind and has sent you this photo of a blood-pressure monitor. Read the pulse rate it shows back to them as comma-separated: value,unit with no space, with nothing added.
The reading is 111,bpm
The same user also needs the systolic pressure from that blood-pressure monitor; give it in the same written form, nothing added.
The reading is 99,mmHg
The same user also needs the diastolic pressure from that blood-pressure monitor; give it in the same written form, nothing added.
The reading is 74,mmHg
